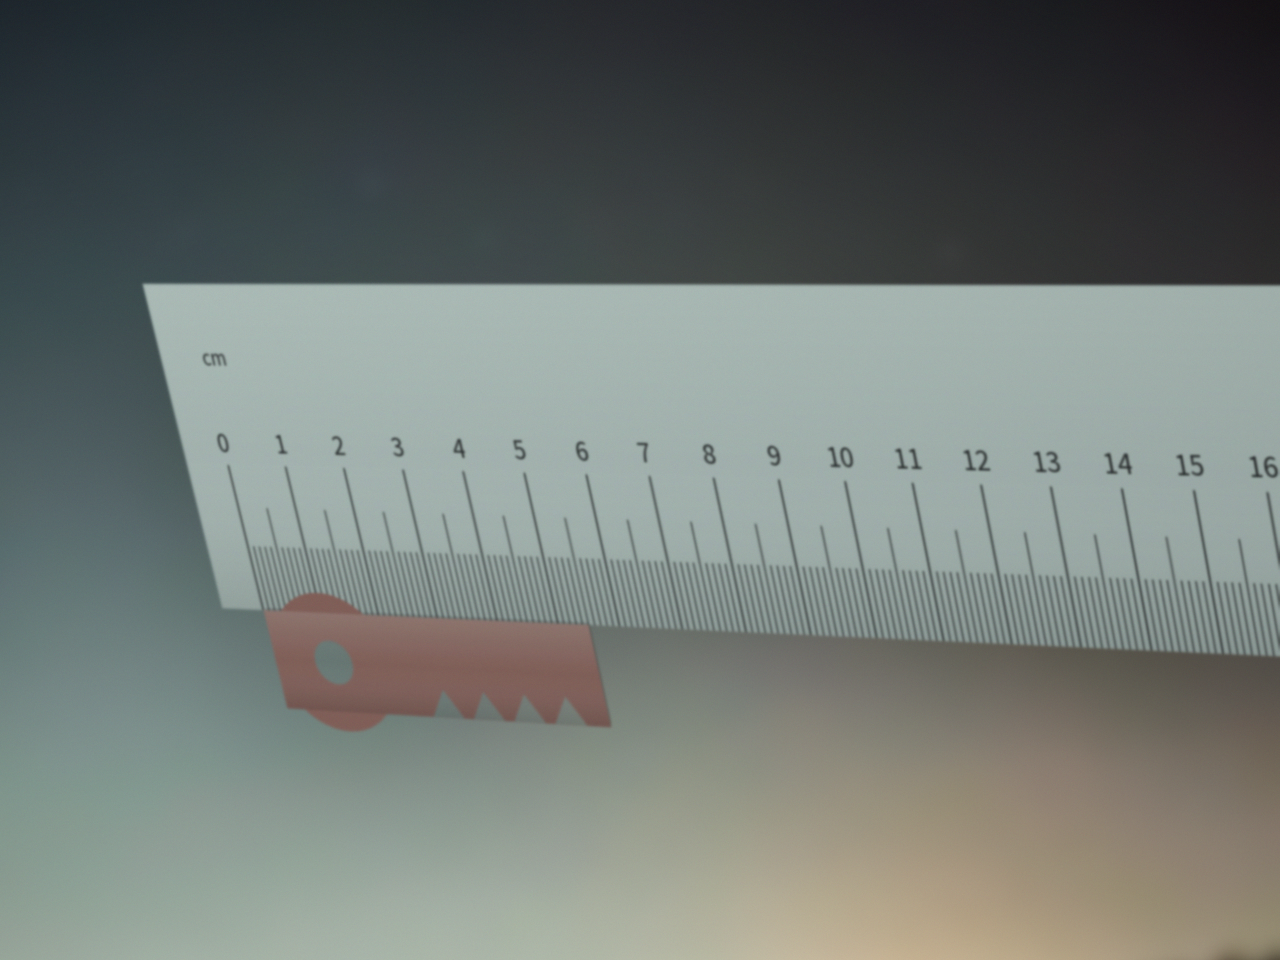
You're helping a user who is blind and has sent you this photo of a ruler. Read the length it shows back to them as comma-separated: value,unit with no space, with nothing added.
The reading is 5.5,cm
